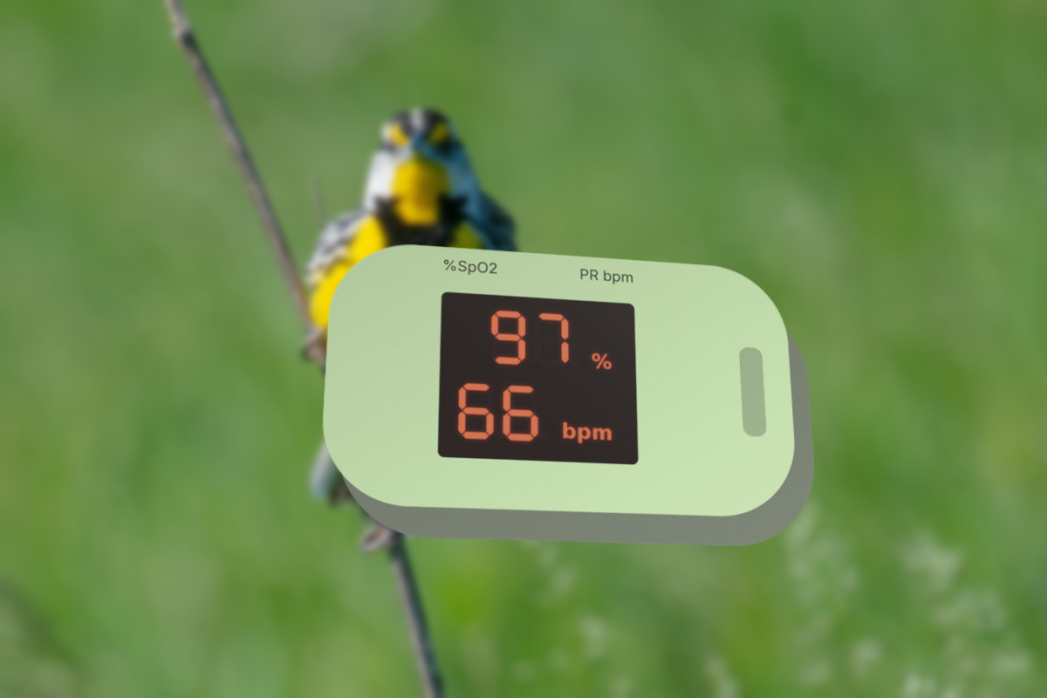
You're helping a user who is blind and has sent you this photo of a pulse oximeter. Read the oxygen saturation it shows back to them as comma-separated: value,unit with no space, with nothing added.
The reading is 97,%
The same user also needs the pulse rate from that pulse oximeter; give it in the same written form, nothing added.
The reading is 66,bpm
